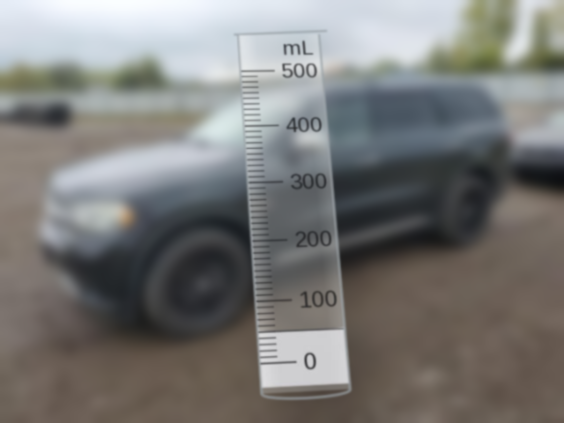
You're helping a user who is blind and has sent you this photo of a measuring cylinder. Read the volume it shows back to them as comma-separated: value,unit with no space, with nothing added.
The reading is 50,mL
